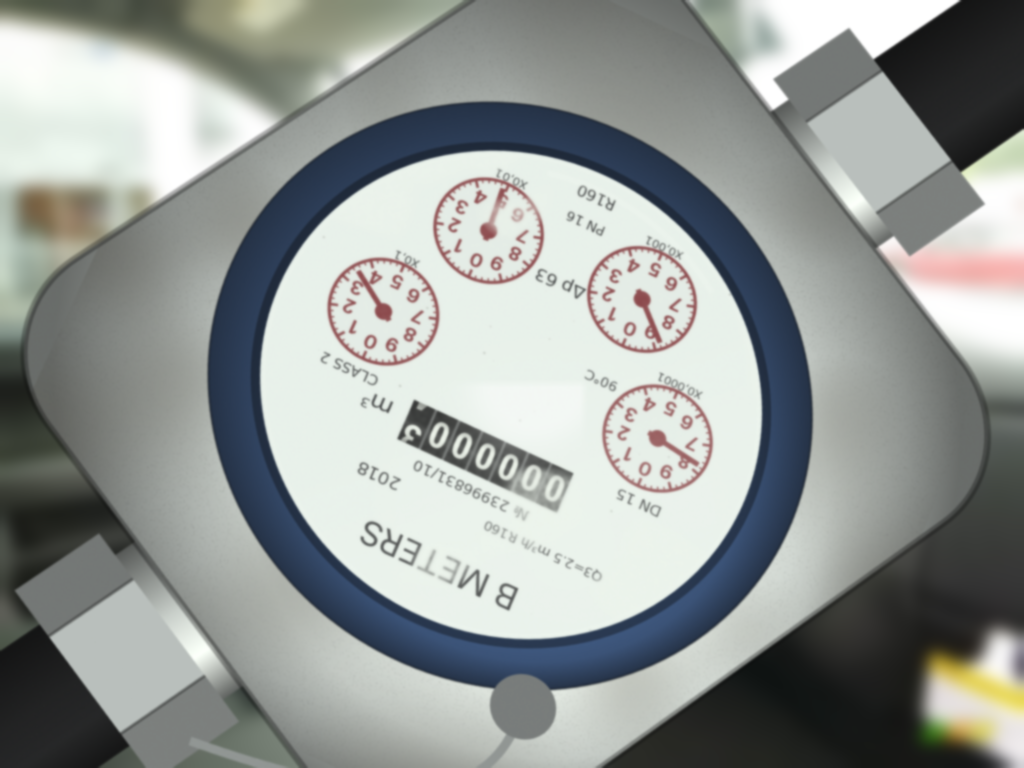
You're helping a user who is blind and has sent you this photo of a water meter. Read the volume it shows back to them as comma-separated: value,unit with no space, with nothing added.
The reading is 3.3487,m³
